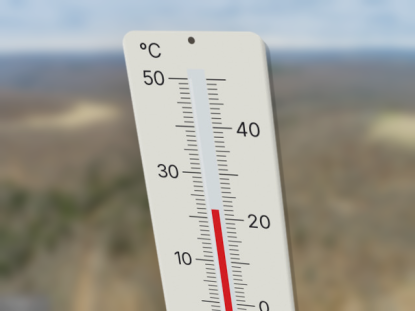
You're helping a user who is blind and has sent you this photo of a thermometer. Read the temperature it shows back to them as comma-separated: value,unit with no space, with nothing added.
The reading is 22,°C
